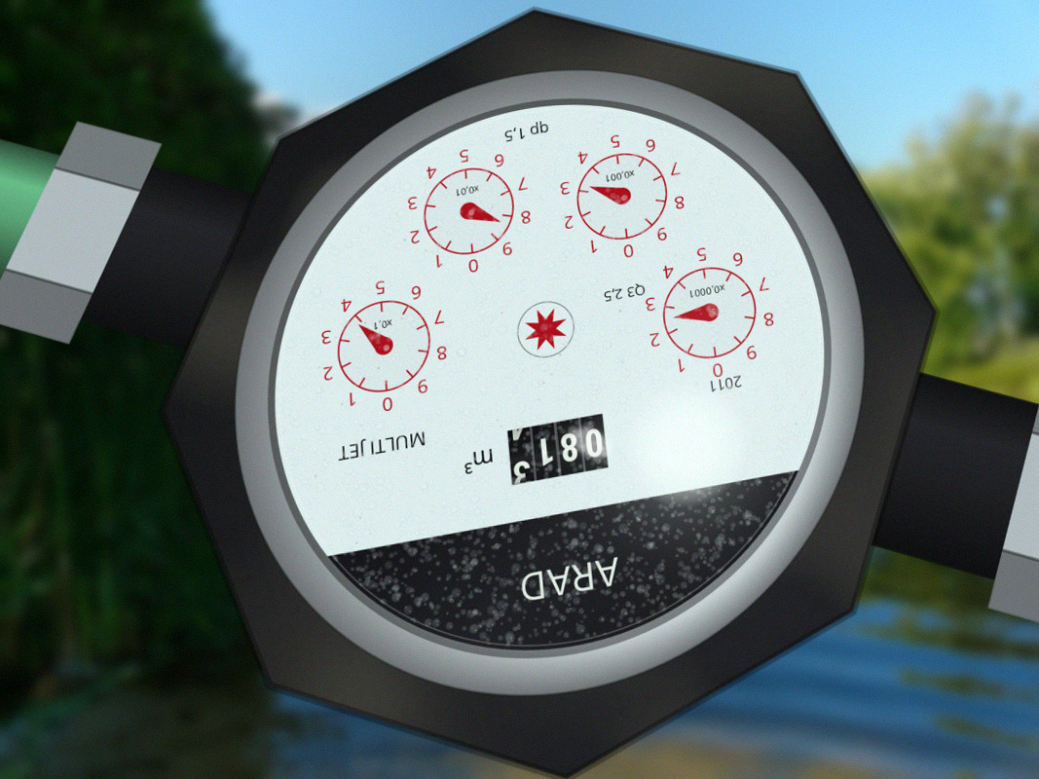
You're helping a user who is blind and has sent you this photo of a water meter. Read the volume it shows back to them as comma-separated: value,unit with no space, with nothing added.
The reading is 813.3832,m³
